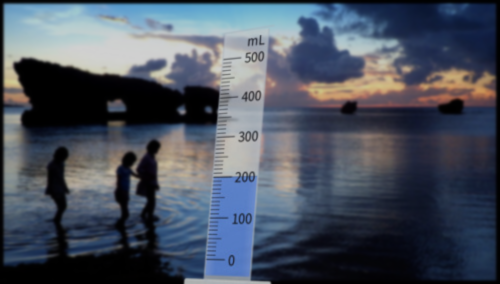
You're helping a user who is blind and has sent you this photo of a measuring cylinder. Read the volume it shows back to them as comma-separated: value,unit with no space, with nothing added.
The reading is 200,mL
